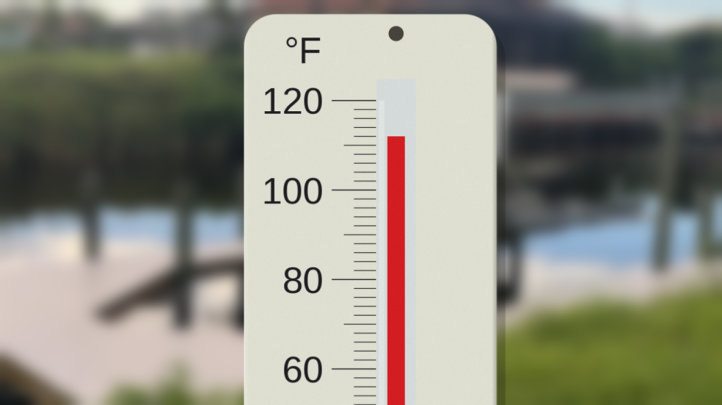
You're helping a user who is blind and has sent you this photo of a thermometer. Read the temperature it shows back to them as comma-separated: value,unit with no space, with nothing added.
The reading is 112,°F
